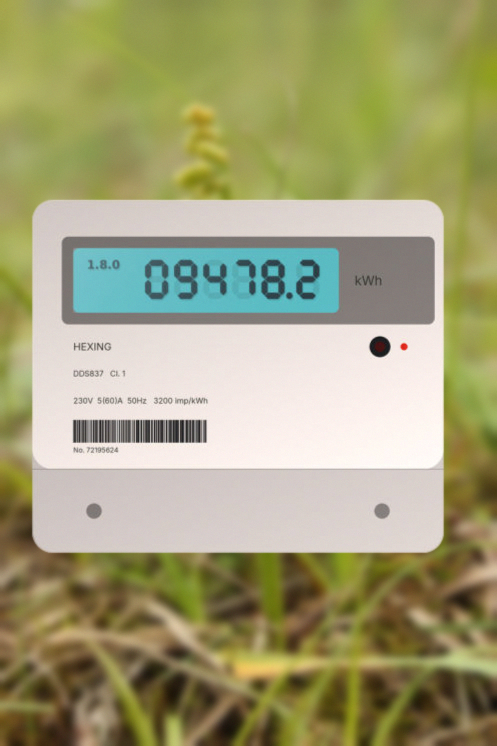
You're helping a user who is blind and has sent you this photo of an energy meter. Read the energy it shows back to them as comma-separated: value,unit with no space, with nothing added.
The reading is 9478.2,kWh
